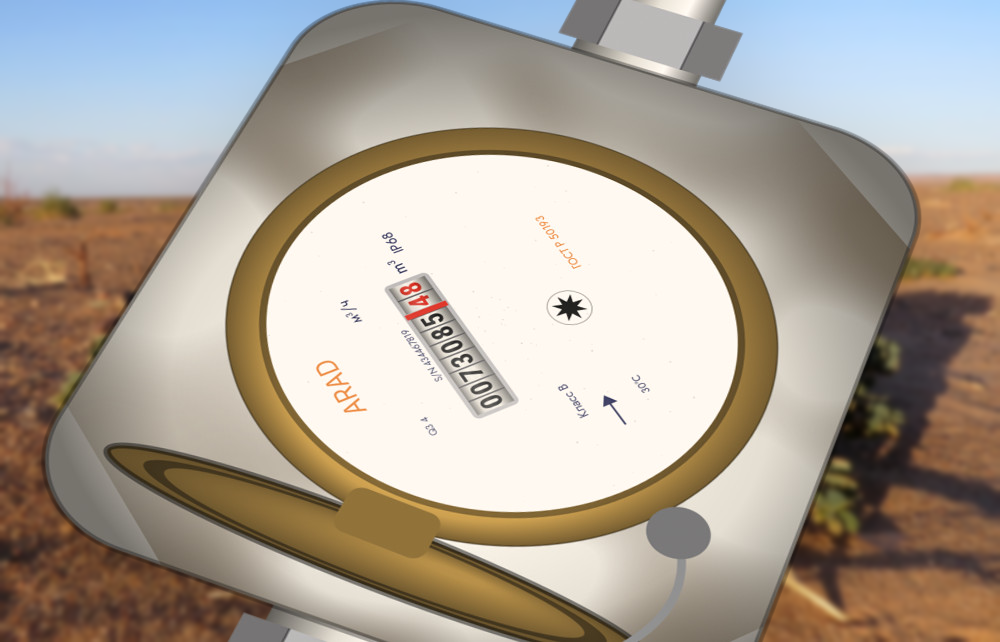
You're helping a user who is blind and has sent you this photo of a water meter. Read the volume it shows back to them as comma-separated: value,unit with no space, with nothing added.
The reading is 73085.48,m³
